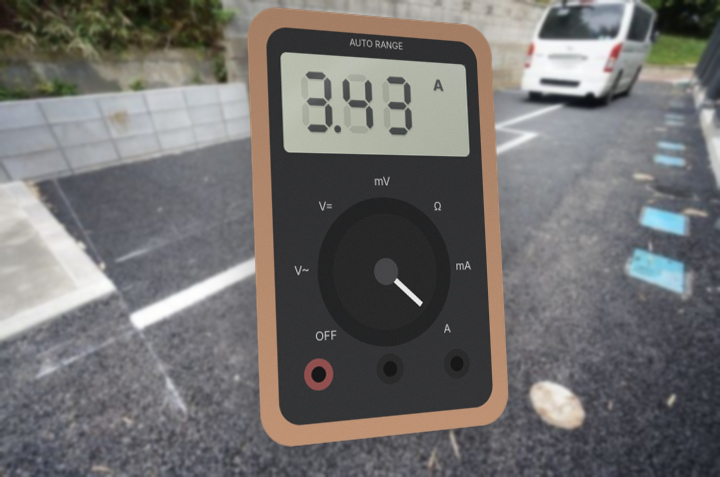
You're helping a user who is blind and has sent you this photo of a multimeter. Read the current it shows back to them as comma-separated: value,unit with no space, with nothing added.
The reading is 3.43,A
